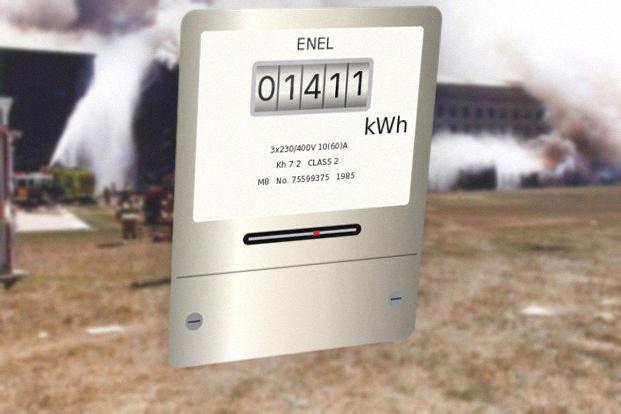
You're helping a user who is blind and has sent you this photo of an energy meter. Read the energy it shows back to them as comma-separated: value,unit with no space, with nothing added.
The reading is 1411,kWh
